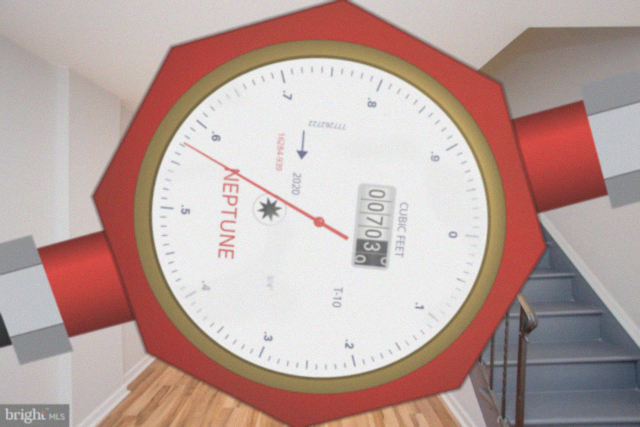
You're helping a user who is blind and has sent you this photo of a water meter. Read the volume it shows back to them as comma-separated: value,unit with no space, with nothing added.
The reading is 7038.57,ft³
